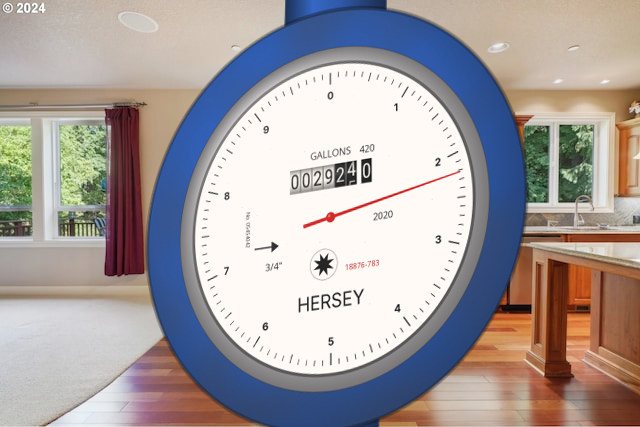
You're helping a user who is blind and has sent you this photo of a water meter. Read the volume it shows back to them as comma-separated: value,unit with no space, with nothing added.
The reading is 29242.2,gal
